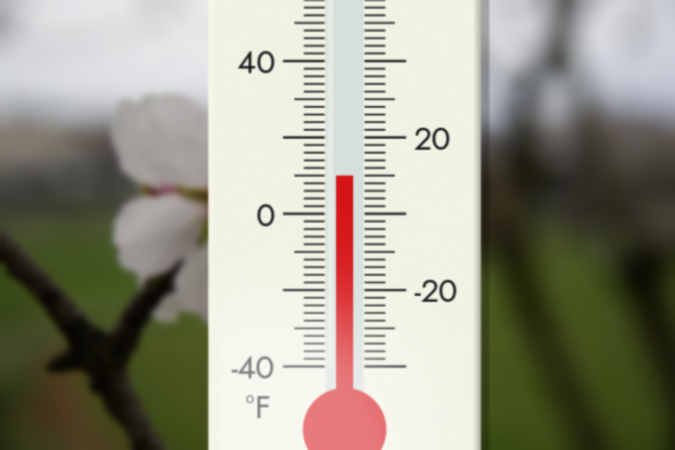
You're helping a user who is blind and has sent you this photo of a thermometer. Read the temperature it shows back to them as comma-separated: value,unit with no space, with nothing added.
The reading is 10,°F
